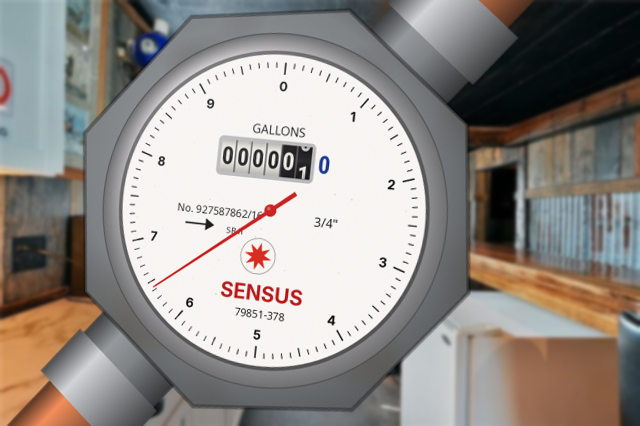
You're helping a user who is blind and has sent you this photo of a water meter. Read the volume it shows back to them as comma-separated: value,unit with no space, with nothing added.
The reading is 6.4,gal
